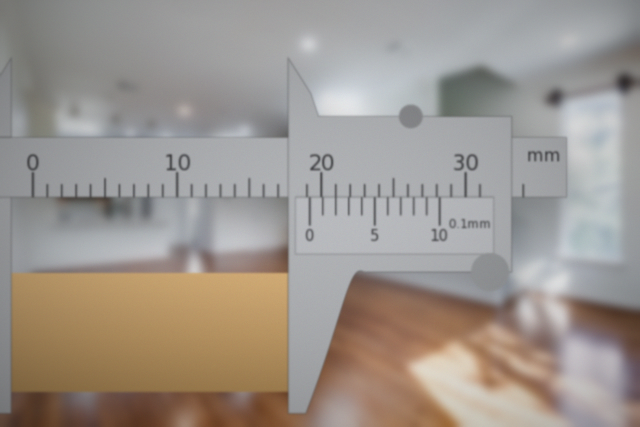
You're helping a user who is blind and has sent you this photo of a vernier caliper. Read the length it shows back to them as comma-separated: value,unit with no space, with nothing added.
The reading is 19.2,mm
